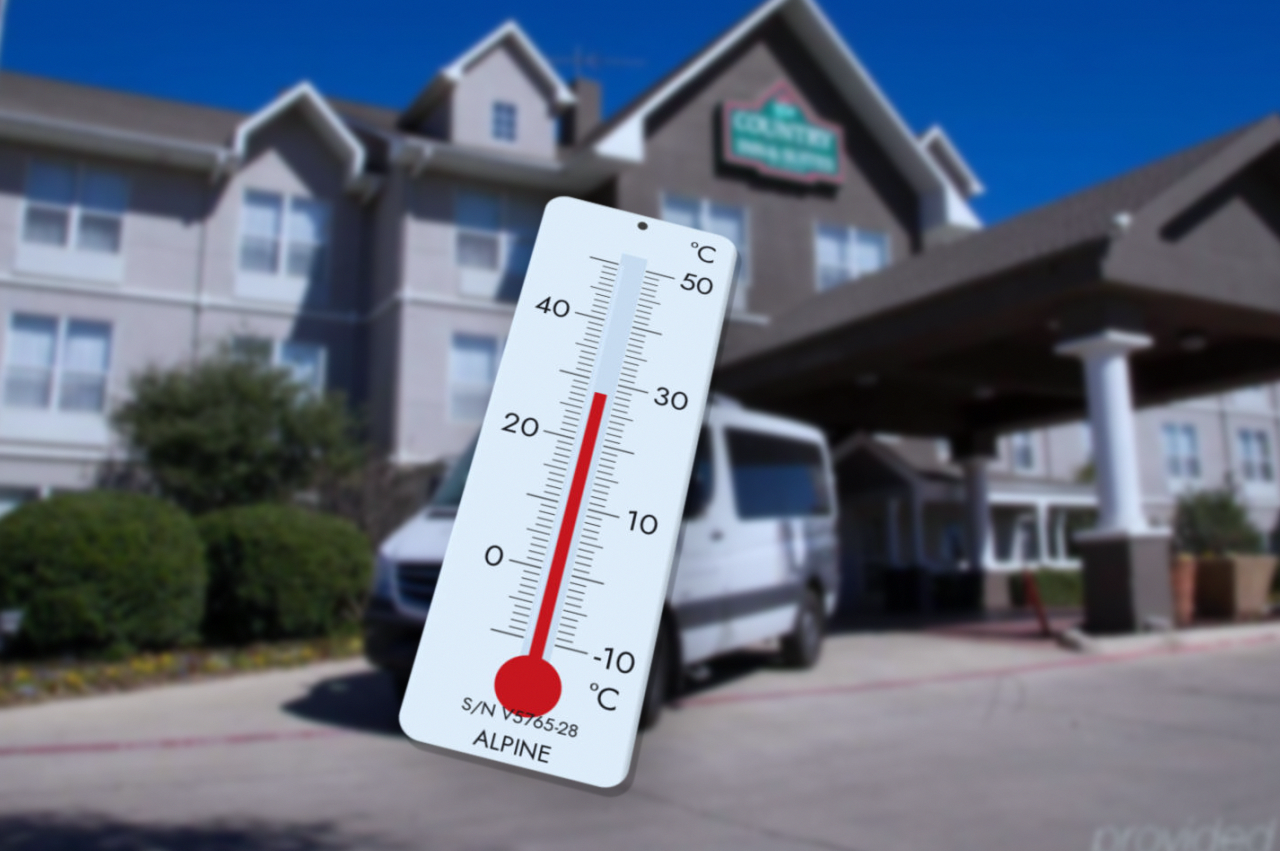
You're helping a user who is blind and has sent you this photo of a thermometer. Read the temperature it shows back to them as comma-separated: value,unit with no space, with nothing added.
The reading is 28,°C
